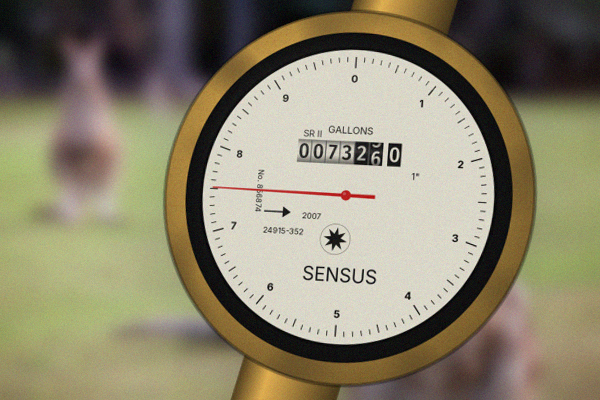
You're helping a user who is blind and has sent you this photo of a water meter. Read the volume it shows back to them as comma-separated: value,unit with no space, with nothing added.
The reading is 73257.5,gal
